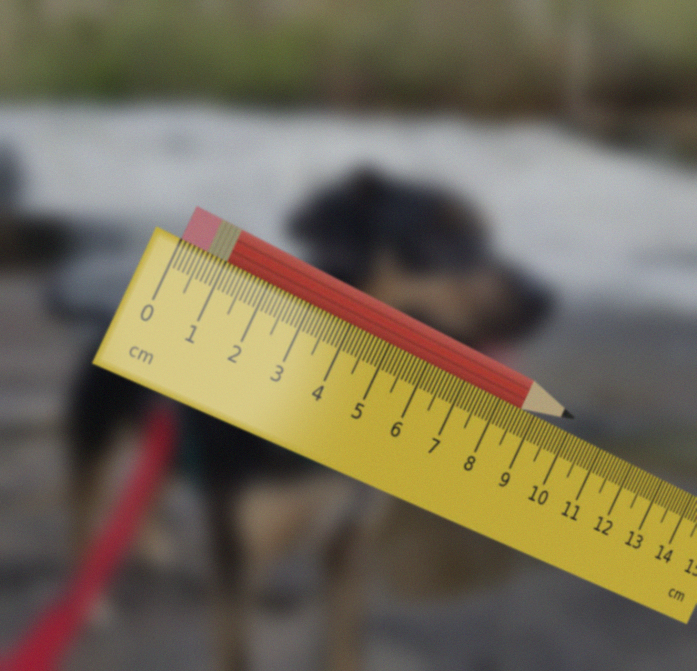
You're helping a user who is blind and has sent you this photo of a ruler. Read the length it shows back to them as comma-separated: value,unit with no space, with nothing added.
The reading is 10,cm
